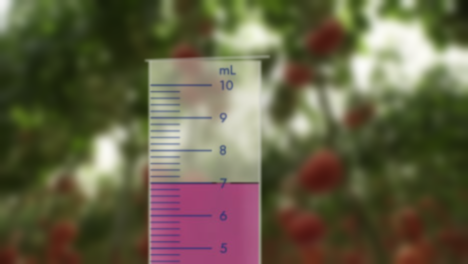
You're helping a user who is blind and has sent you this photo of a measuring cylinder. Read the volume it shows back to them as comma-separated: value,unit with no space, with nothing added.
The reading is 7,mL
